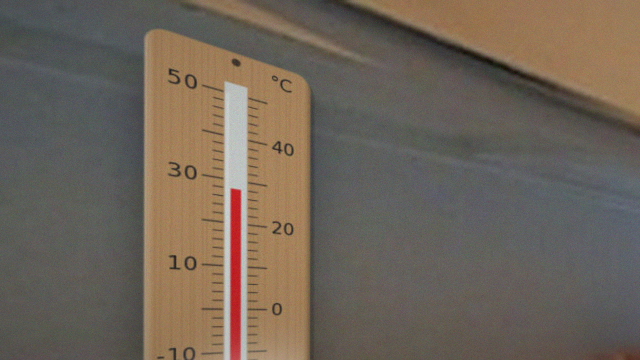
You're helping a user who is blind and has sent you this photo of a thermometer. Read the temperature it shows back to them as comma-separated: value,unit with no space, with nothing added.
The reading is 28,°C
